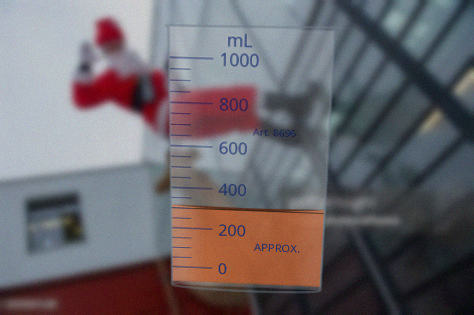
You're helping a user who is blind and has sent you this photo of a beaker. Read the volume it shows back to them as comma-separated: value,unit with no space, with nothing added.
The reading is 300,mL
